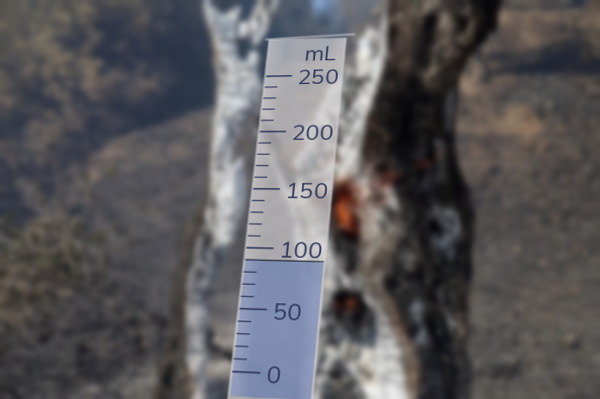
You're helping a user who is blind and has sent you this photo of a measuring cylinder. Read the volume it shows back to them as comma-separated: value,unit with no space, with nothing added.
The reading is 90,mL
